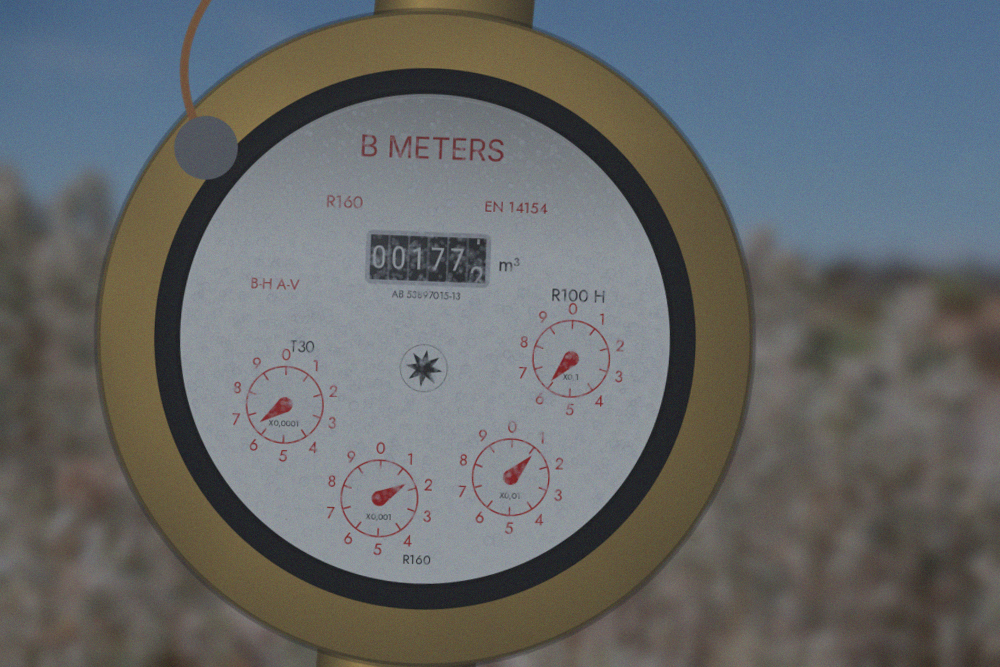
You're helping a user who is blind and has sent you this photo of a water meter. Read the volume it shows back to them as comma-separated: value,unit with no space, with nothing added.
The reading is 1771.6116,m³
